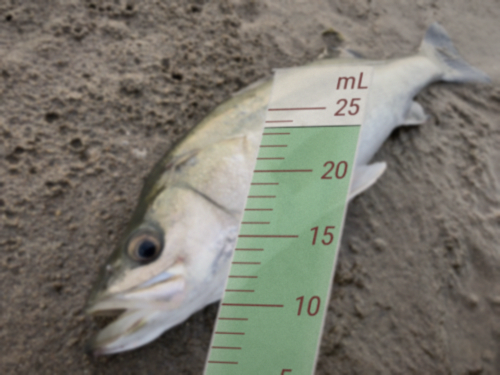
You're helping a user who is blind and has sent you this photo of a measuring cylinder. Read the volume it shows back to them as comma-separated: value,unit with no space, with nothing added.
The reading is 23.5,mL
